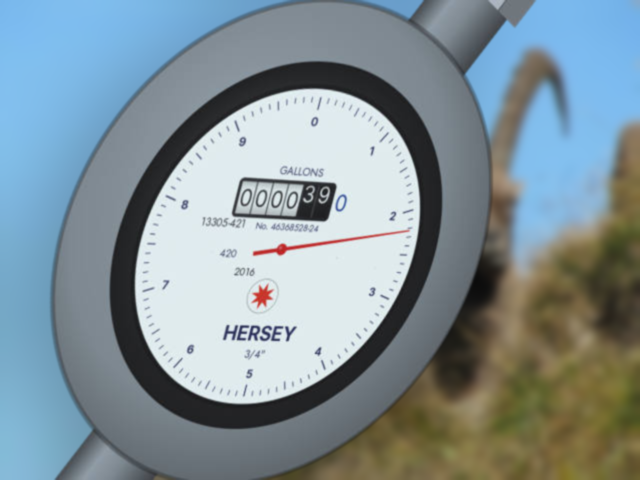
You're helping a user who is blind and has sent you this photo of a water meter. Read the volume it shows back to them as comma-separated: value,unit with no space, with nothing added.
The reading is 392.2,gal
